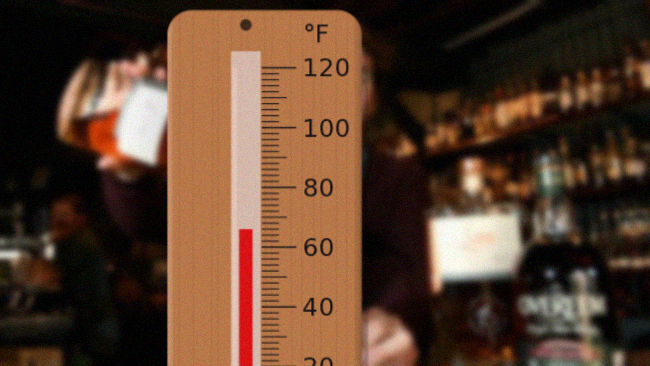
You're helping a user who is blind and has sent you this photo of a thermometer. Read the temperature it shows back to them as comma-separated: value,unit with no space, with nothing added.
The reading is 66,°F
